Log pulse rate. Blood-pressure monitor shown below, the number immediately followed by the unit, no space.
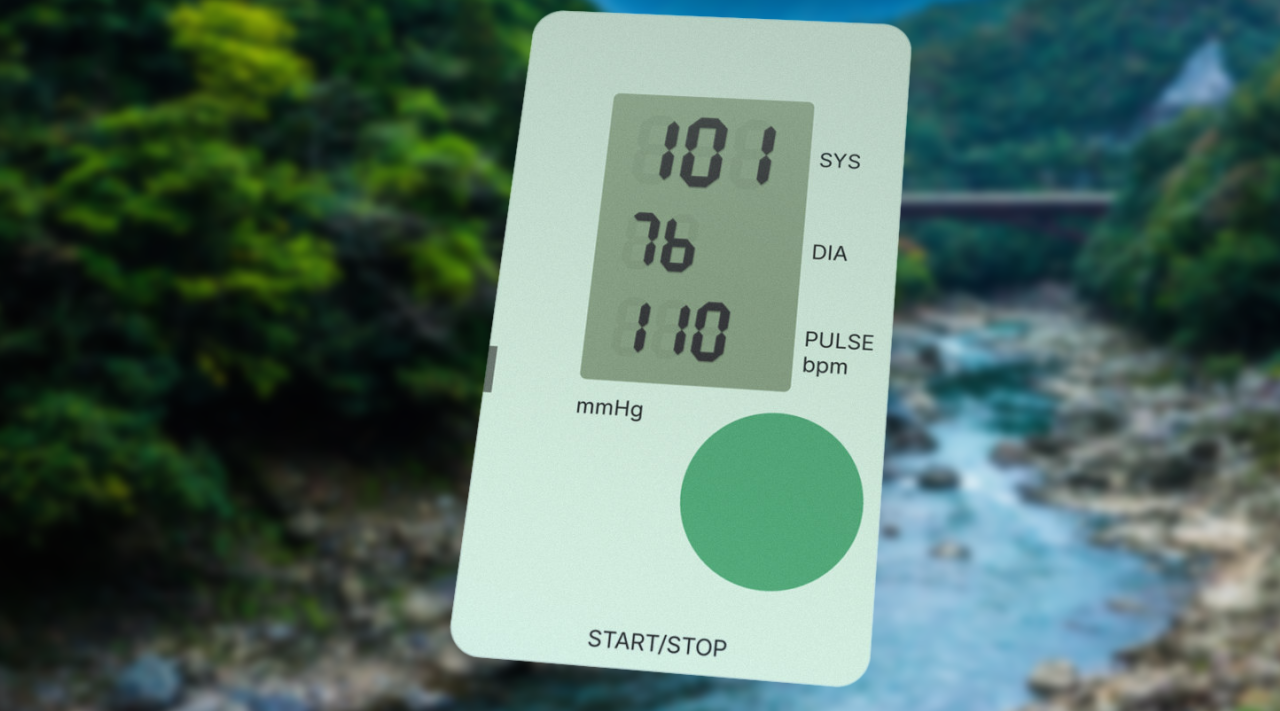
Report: 110bpm
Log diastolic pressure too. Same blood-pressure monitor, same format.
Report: 76mmHg
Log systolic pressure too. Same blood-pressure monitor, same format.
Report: 101mmHg
